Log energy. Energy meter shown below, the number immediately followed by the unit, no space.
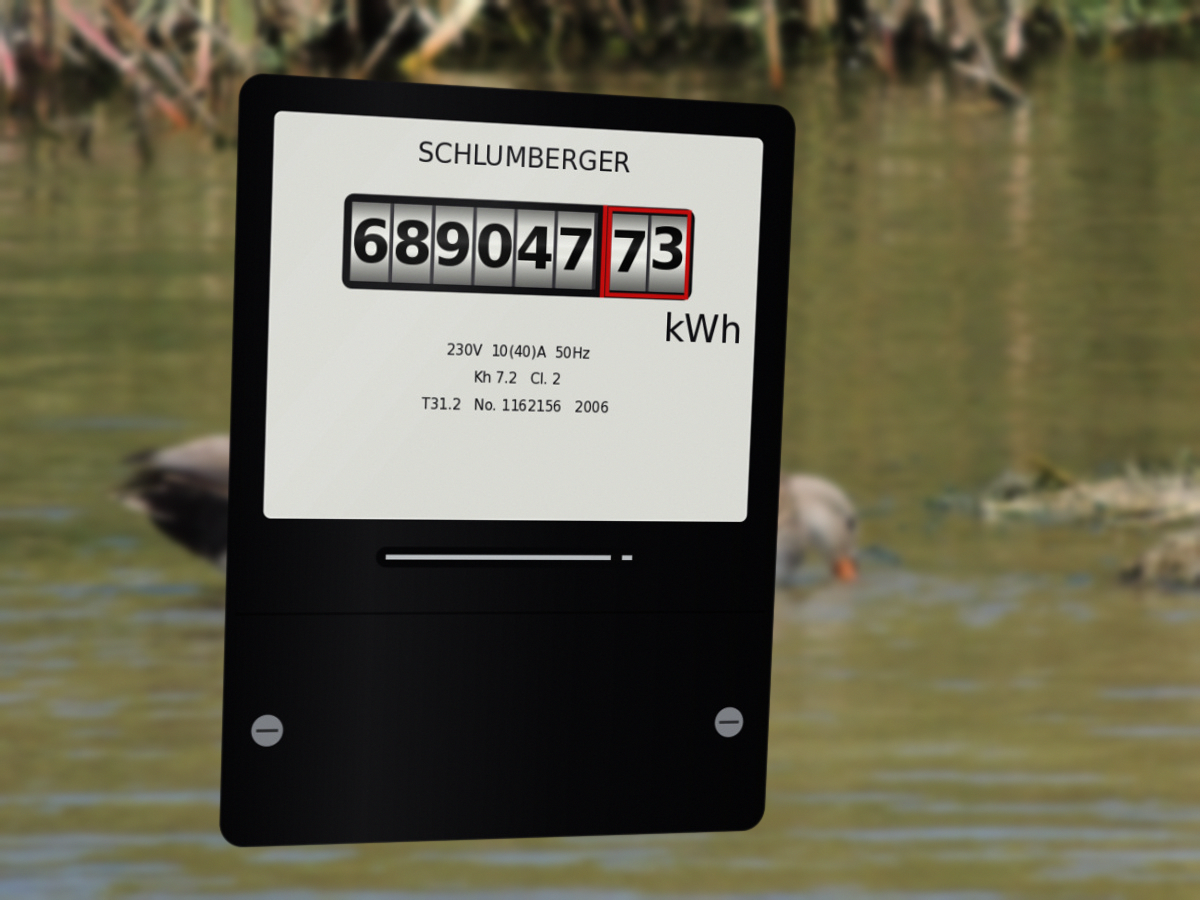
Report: 689047.73kWh
